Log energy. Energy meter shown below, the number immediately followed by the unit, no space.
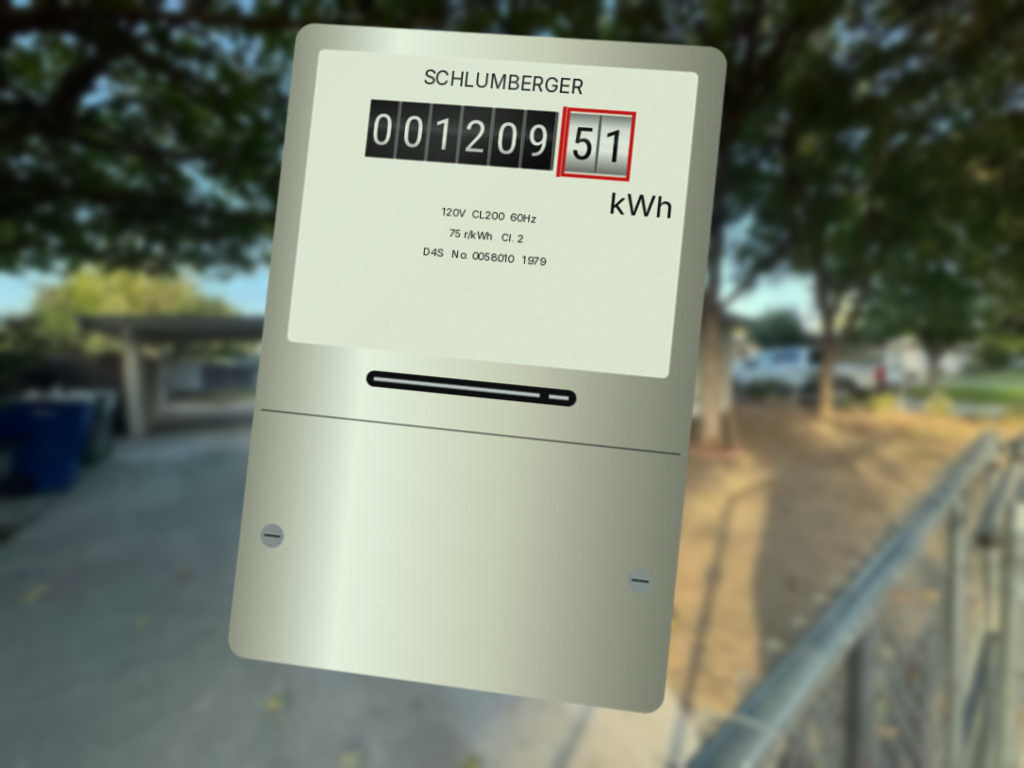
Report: 1209.51kWh
